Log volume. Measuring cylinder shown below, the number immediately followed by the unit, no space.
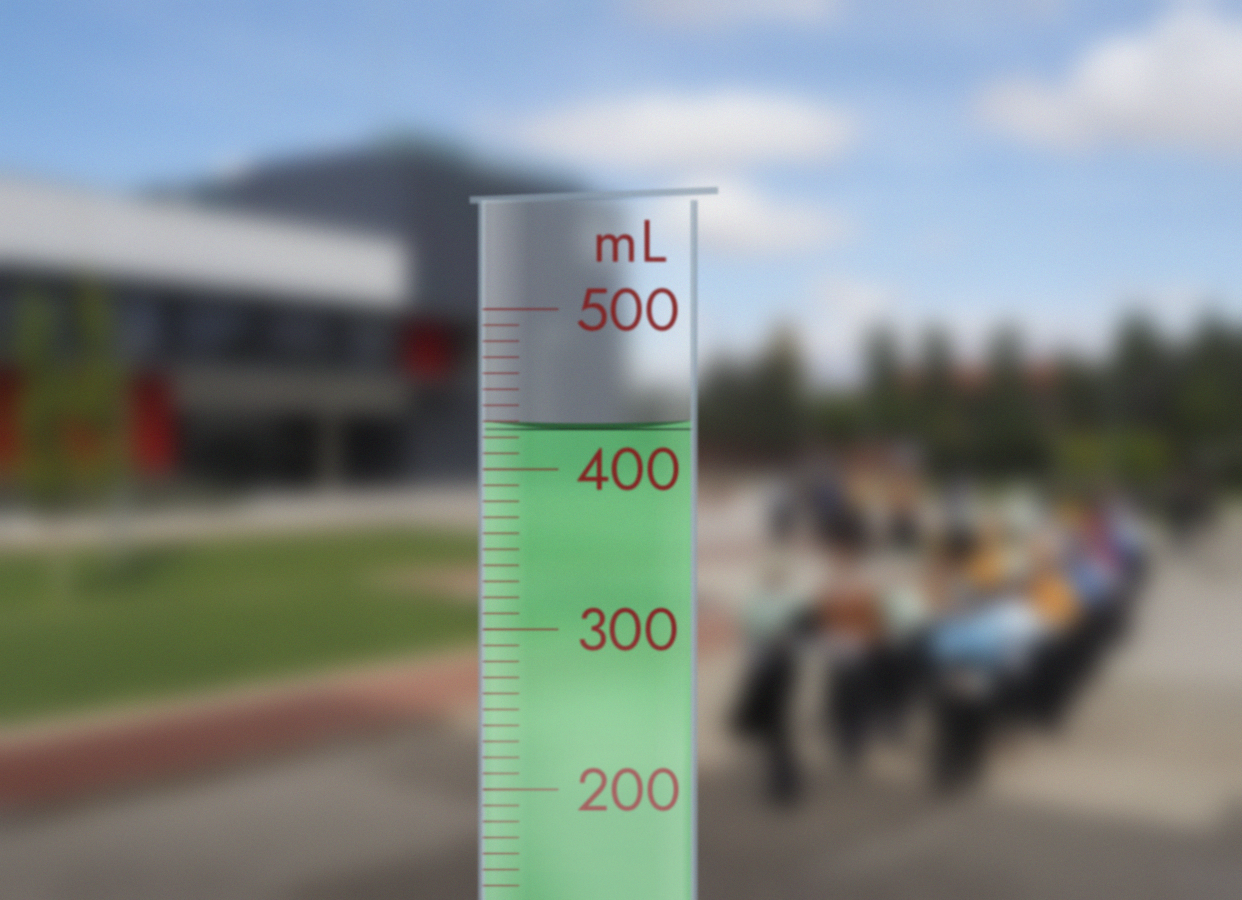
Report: 425mL
